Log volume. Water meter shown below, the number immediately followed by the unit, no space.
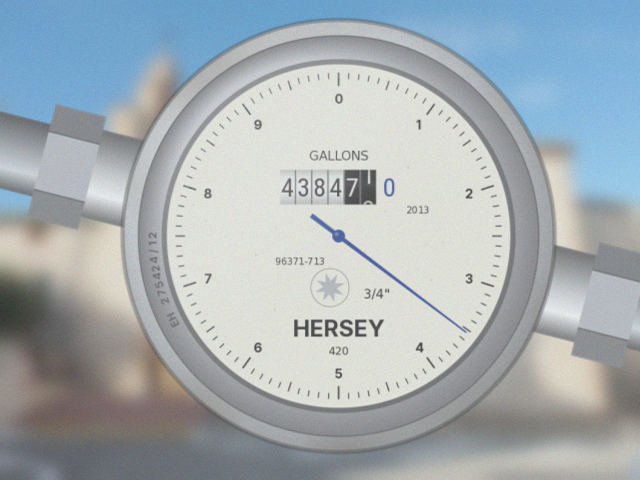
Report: 4384713.5gal
